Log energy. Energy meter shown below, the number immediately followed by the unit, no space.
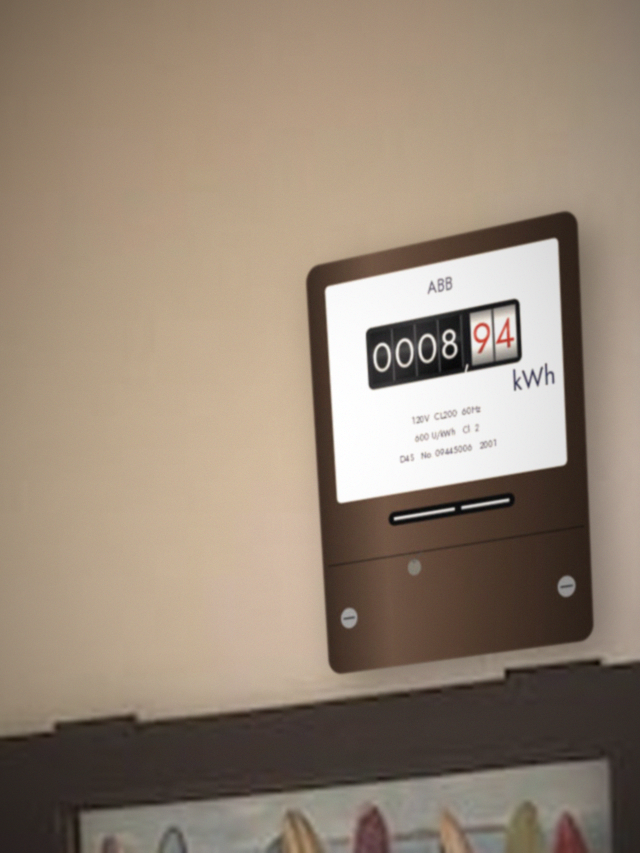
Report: 8.94kWh
